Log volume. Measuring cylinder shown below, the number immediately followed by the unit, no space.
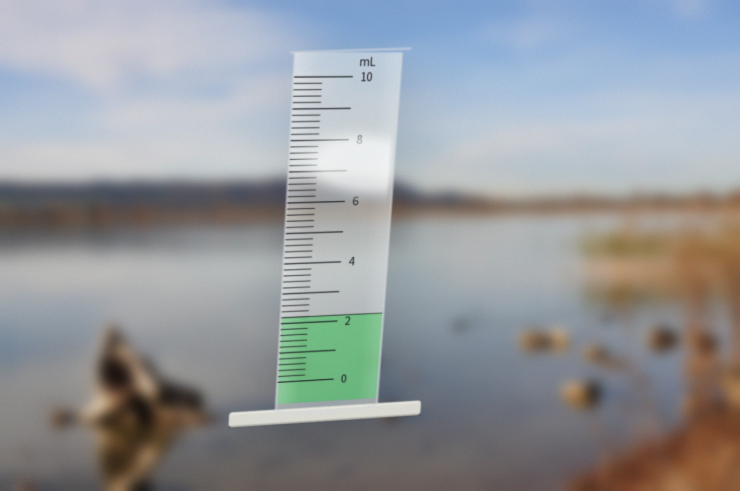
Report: 2.2mL
